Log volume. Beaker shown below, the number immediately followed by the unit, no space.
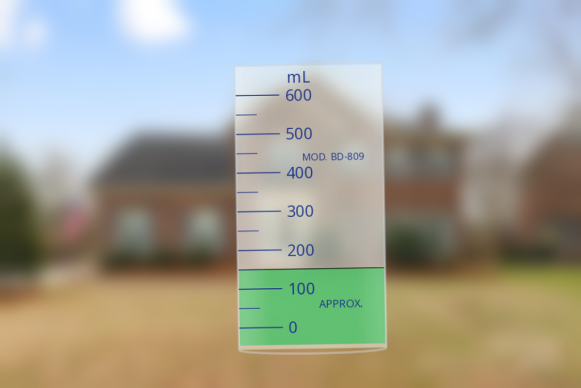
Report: 150mL
